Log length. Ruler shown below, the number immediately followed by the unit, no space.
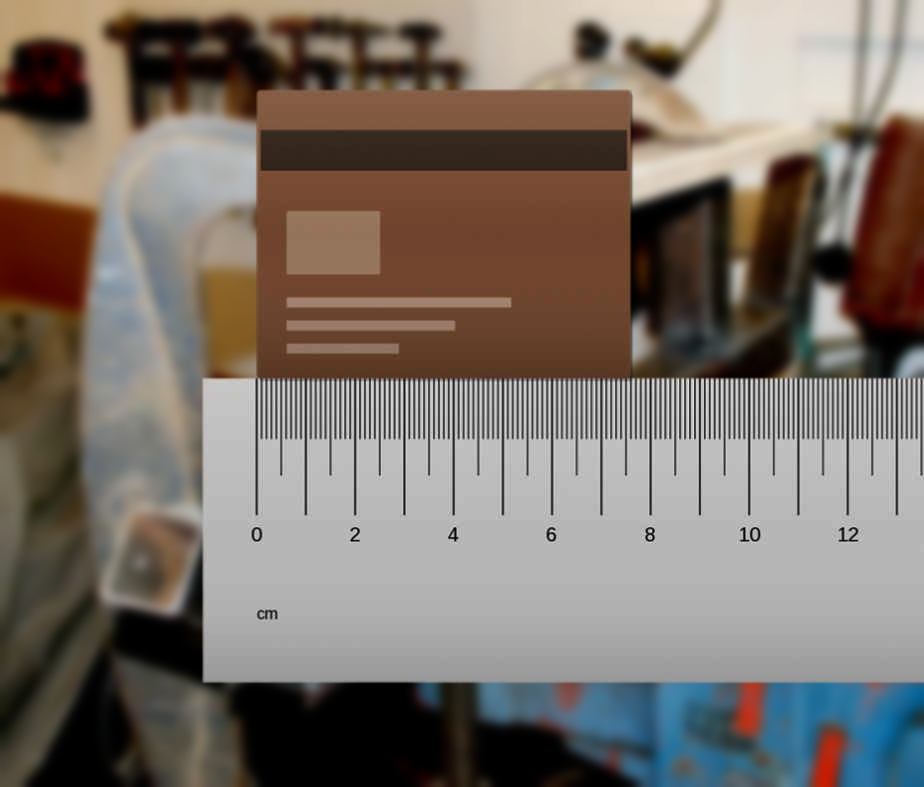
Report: 7.6cm
